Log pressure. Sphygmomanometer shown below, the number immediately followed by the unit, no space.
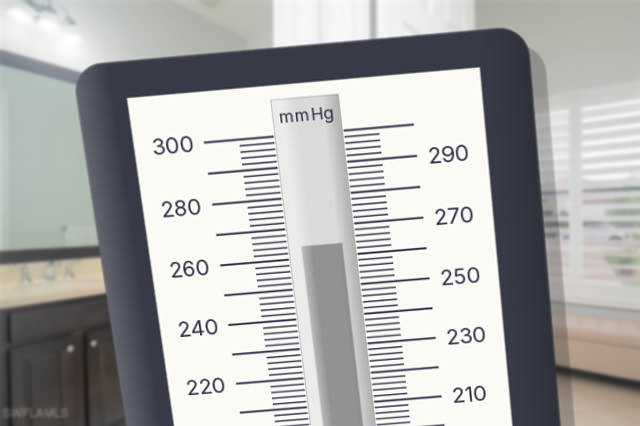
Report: 264mmHg
